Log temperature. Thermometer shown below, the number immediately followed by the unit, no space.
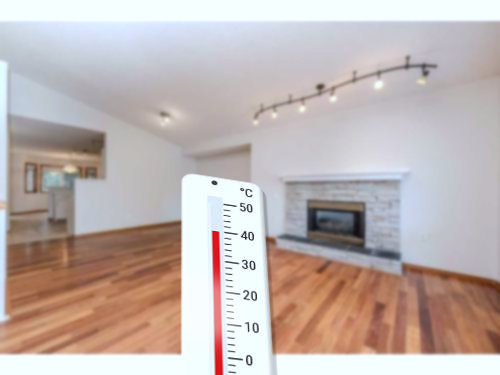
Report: 40°C
